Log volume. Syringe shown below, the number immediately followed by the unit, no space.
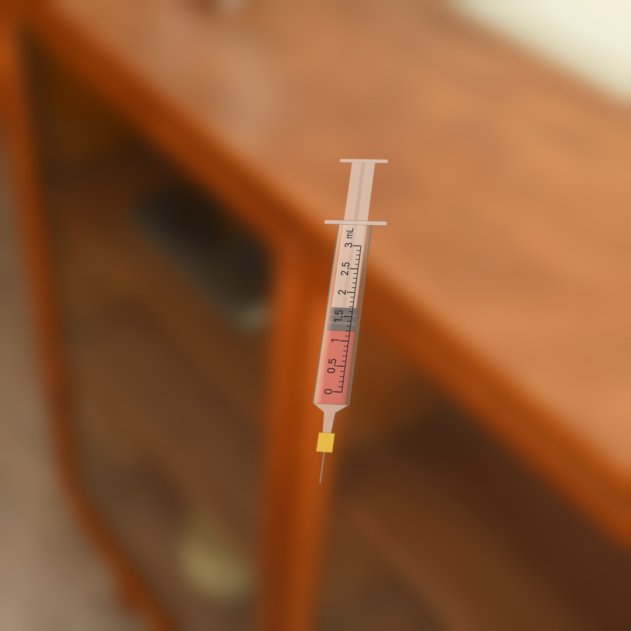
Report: 1.2mL
